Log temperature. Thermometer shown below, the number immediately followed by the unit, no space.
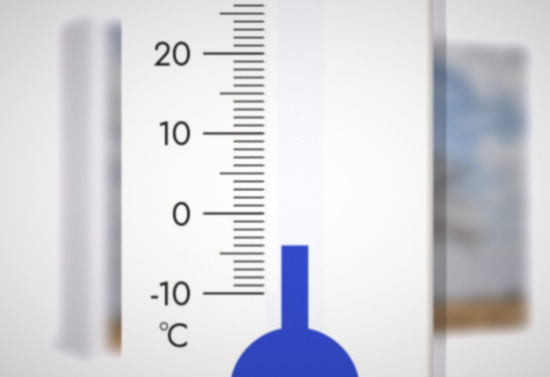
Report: -4°C
